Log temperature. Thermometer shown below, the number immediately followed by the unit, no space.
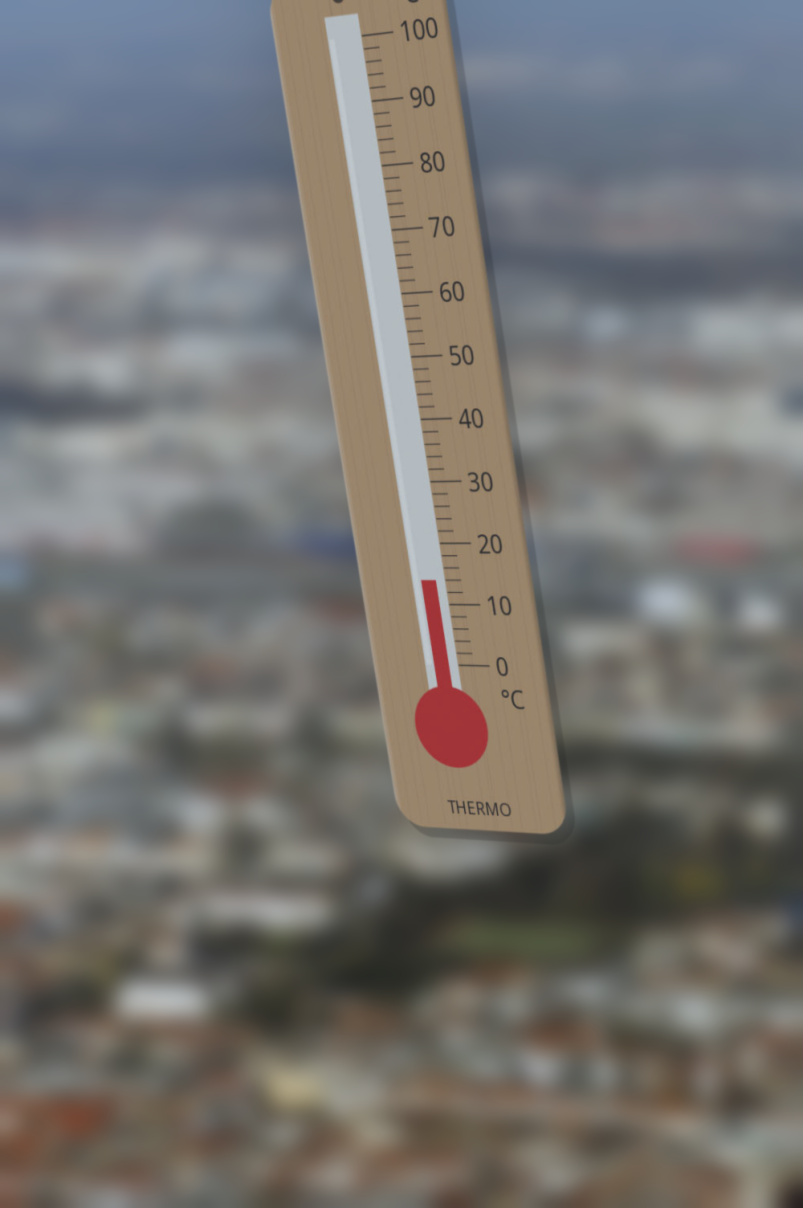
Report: 14°C
